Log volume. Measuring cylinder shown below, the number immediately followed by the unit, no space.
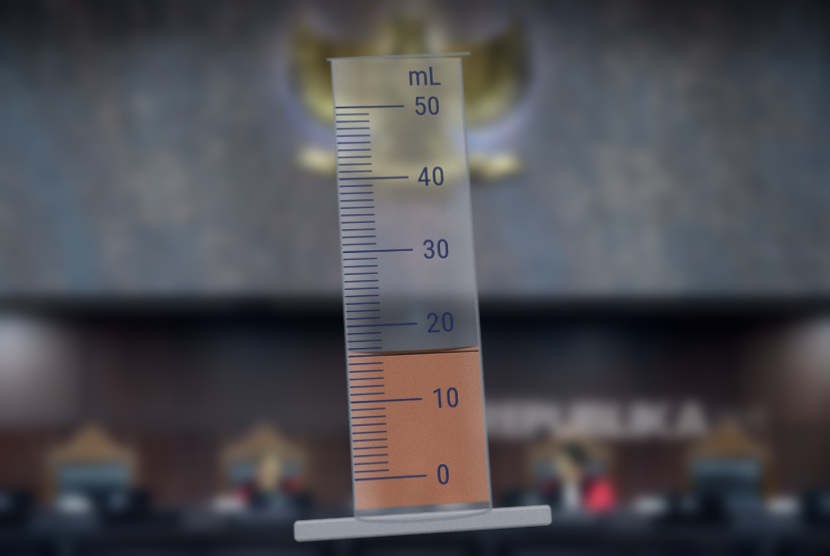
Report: 16mL
